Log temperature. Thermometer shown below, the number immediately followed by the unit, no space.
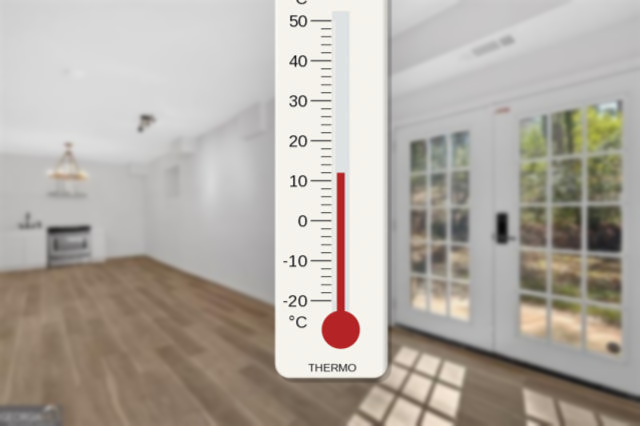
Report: 12°C
